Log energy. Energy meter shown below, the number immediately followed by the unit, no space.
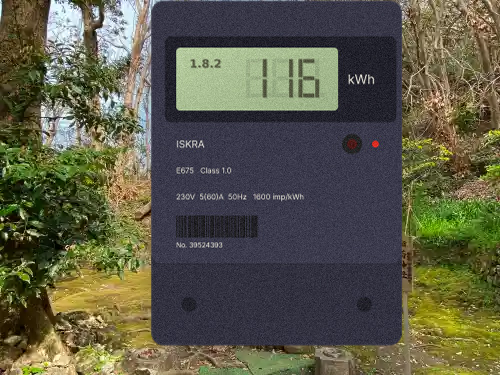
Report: 116kWh
